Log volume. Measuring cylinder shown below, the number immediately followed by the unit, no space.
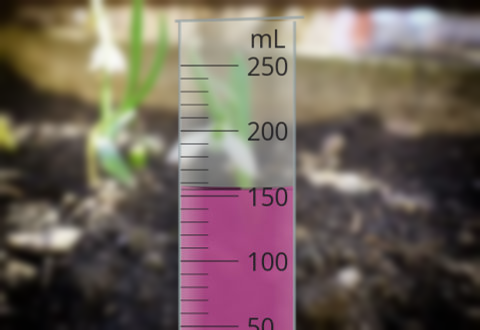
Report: 155mL
